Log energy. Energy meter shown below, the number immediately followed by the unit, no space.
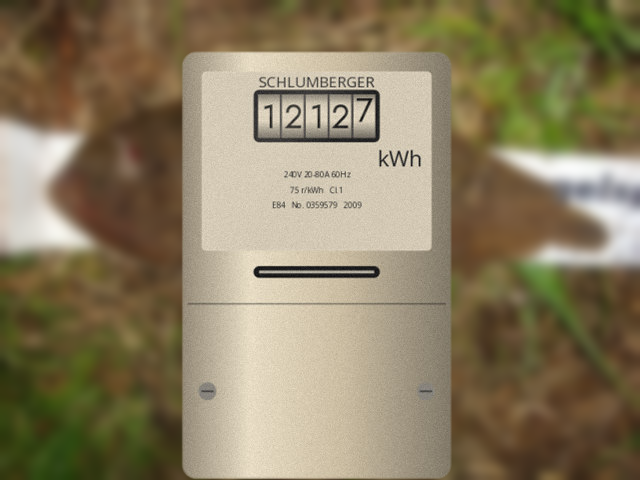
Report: 12127kWh
